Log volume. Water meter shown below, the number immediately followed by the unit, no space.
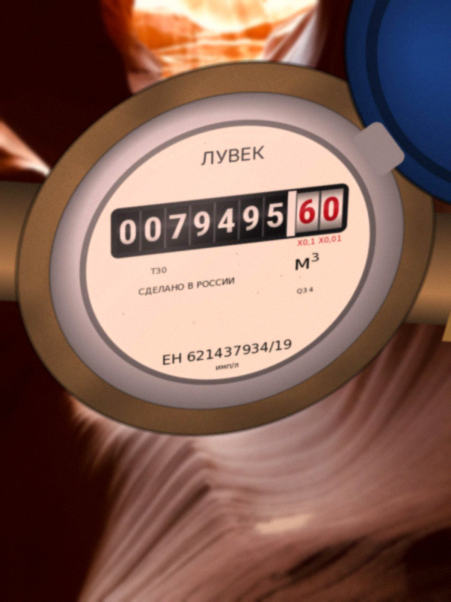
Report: 79495.60m³
